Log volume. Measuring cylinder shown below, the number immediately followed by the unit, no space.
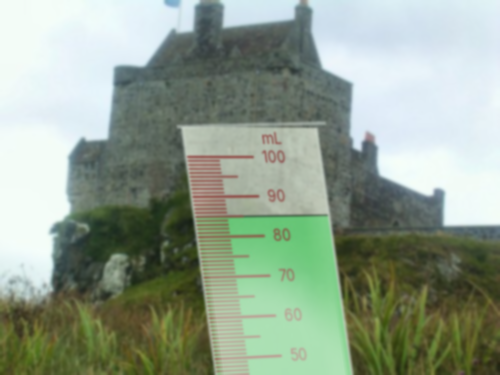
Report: 85mL
